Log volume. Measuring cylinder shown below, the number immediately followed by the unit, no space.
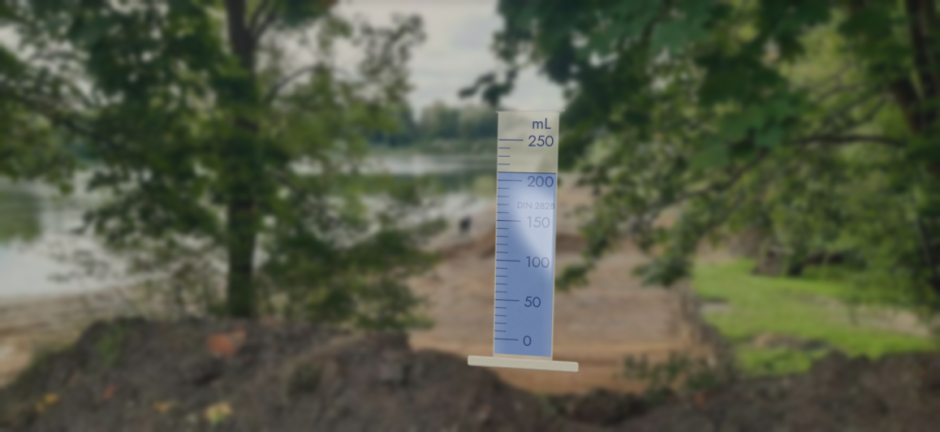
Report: 210mL
